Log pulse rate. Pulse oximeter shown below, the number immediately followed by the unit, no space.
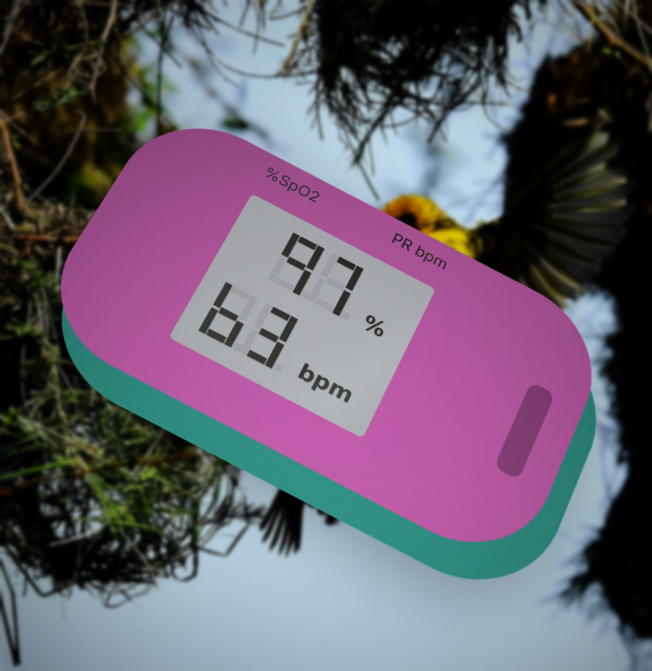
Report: 63bpm
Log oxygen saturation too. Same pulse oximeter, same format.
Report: 97%
